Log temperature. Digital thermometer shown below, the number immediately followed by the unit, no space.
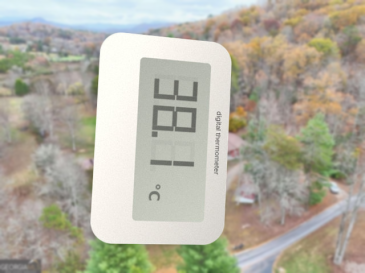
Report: 38.1°C
